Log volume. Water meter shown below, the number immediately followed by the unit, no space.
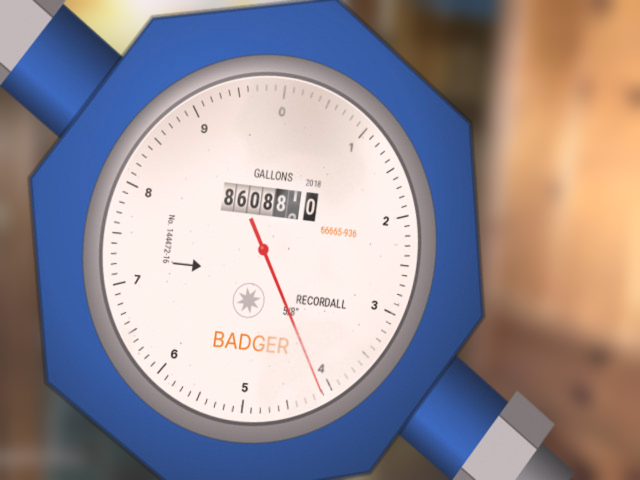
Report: 8608814.1gal
